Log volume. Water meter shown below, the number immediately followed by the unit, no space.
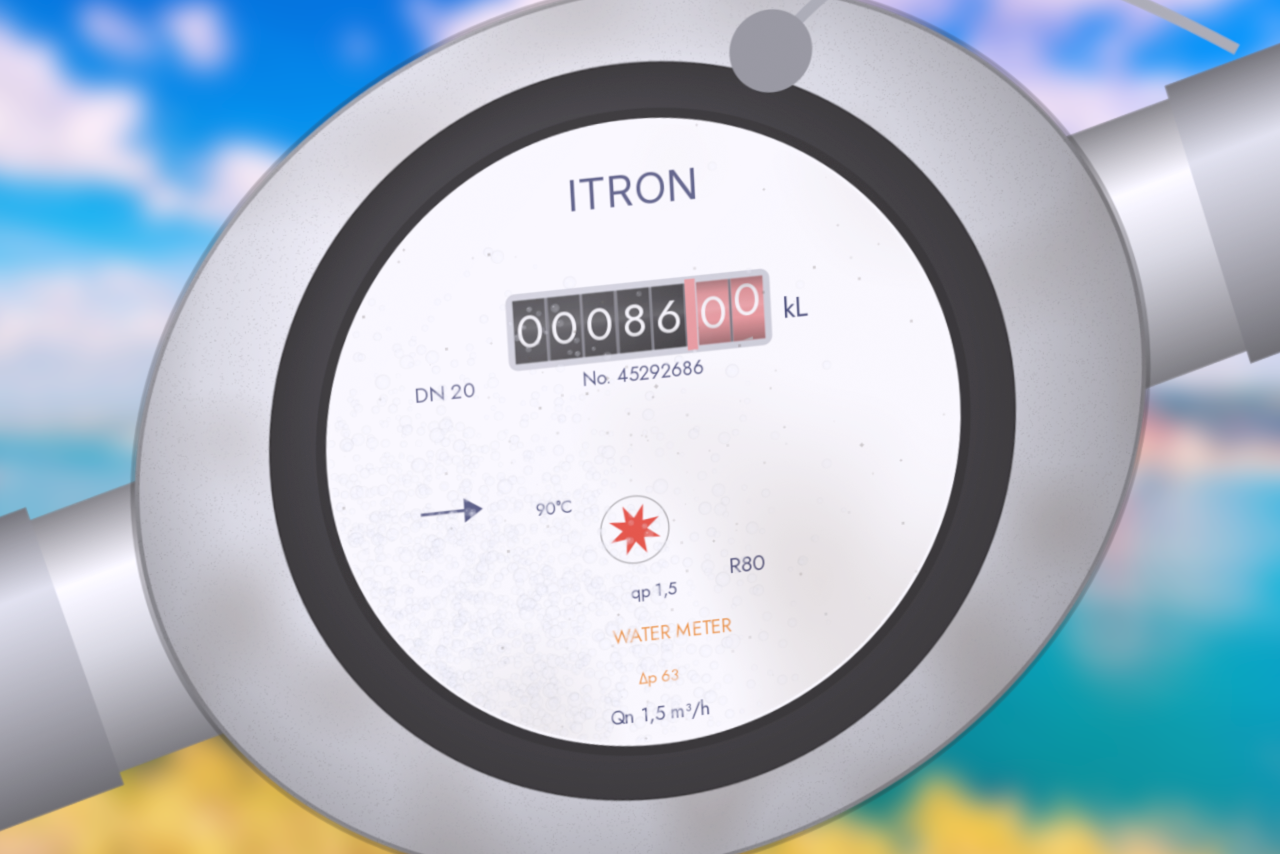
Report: 86.00kL
